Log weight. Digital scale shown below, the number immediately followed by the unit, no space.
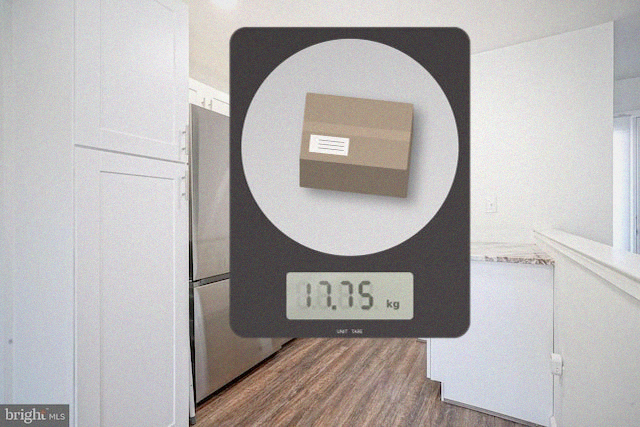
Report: 17.75kg
